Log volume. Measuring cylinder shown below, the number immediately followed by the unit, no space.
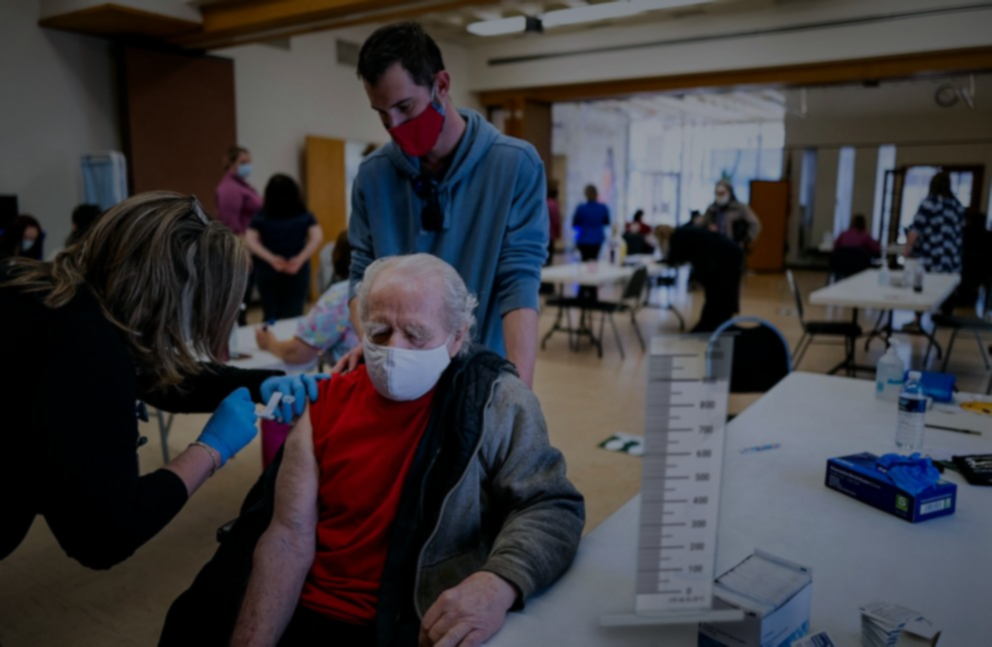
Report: 900mL
